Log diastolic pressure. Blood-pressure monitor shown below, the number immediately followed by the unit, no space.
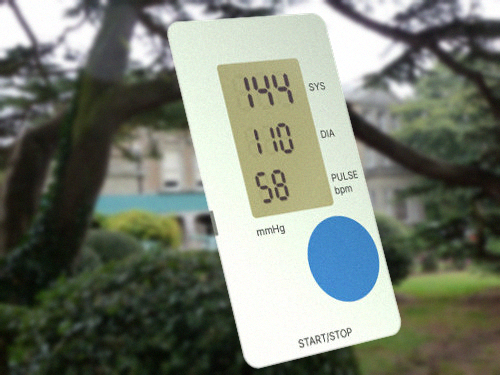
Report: 110mmHg
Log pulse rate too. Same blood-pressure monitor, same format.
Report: 58bpm
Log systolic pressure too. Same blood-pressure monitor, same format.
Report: 144mmHg
